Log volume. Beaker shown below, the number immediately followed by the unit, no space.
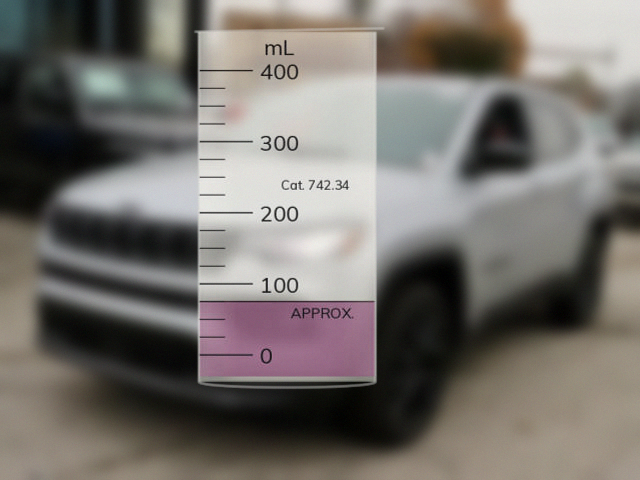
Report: 75mL
